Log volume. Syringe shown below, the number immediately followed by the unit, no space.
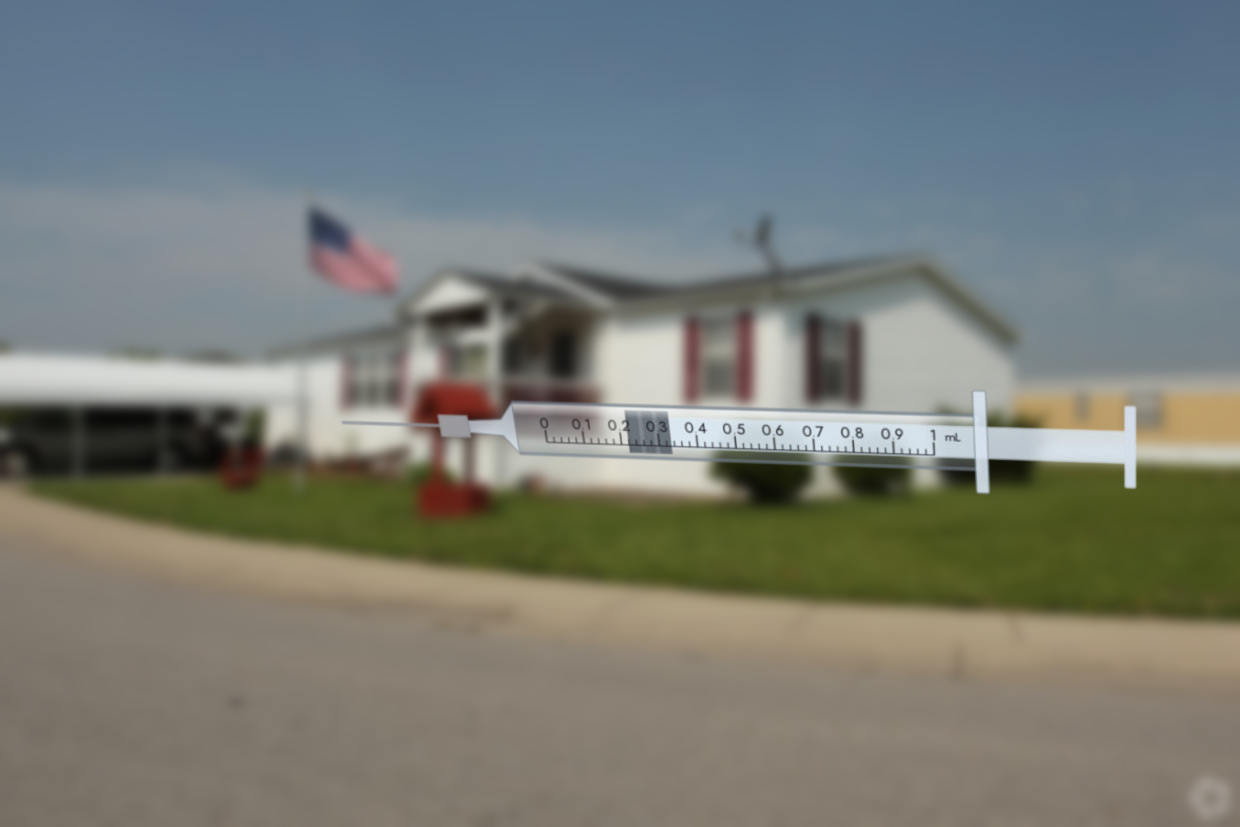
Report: 0.22mL
